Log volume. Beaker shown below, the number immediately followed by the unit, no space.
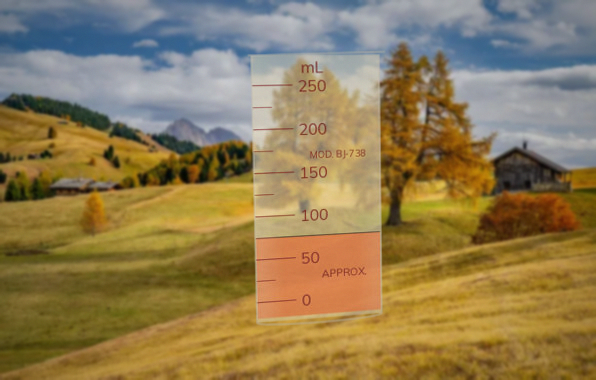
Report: 75mL
